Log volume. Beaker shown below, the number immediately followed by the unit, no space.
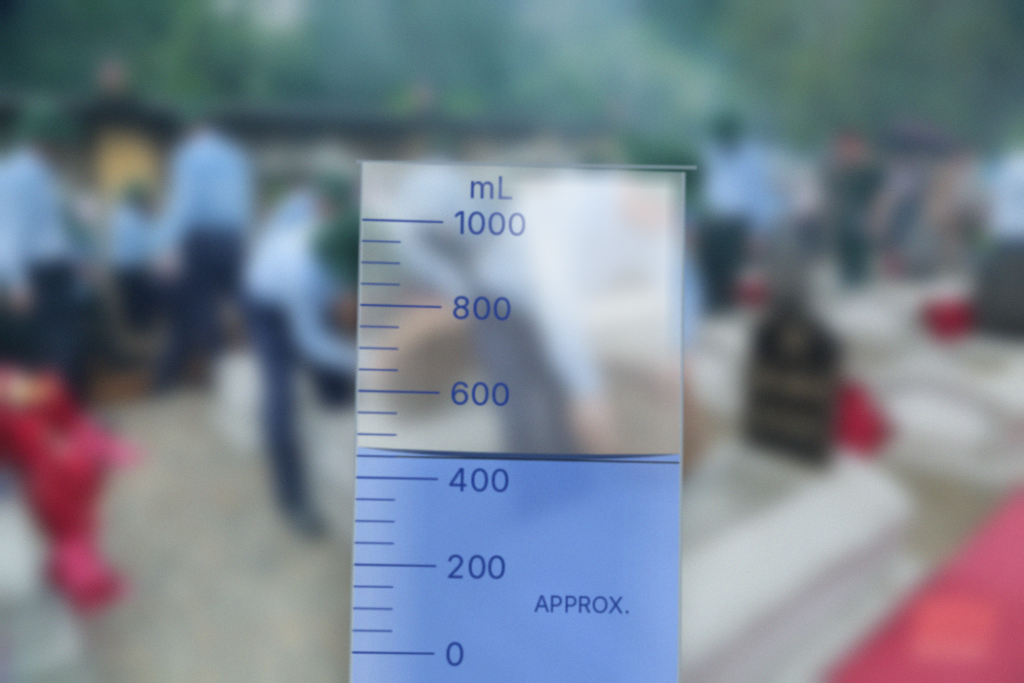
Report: 450mL
